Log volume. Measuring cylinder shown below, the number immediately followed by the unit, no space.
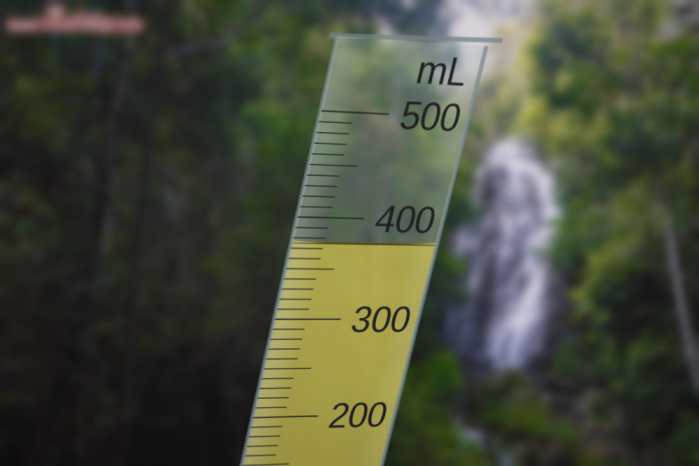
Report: 375mL
